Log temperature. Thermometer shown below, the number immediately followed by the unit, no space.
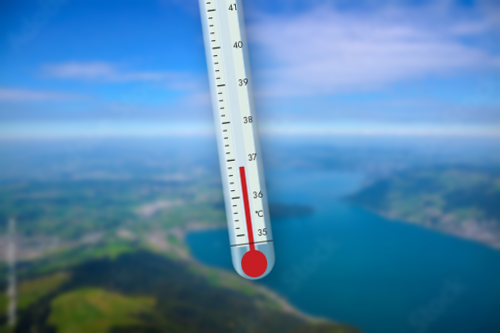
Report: 36.8°C
